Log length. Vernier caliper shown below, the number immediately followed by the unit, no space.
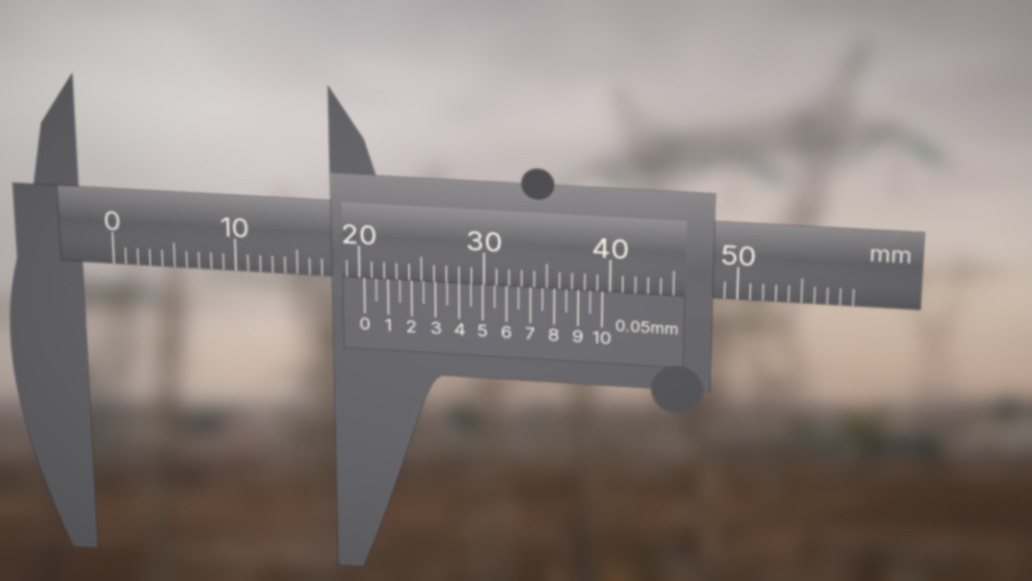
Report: 20.4mm
